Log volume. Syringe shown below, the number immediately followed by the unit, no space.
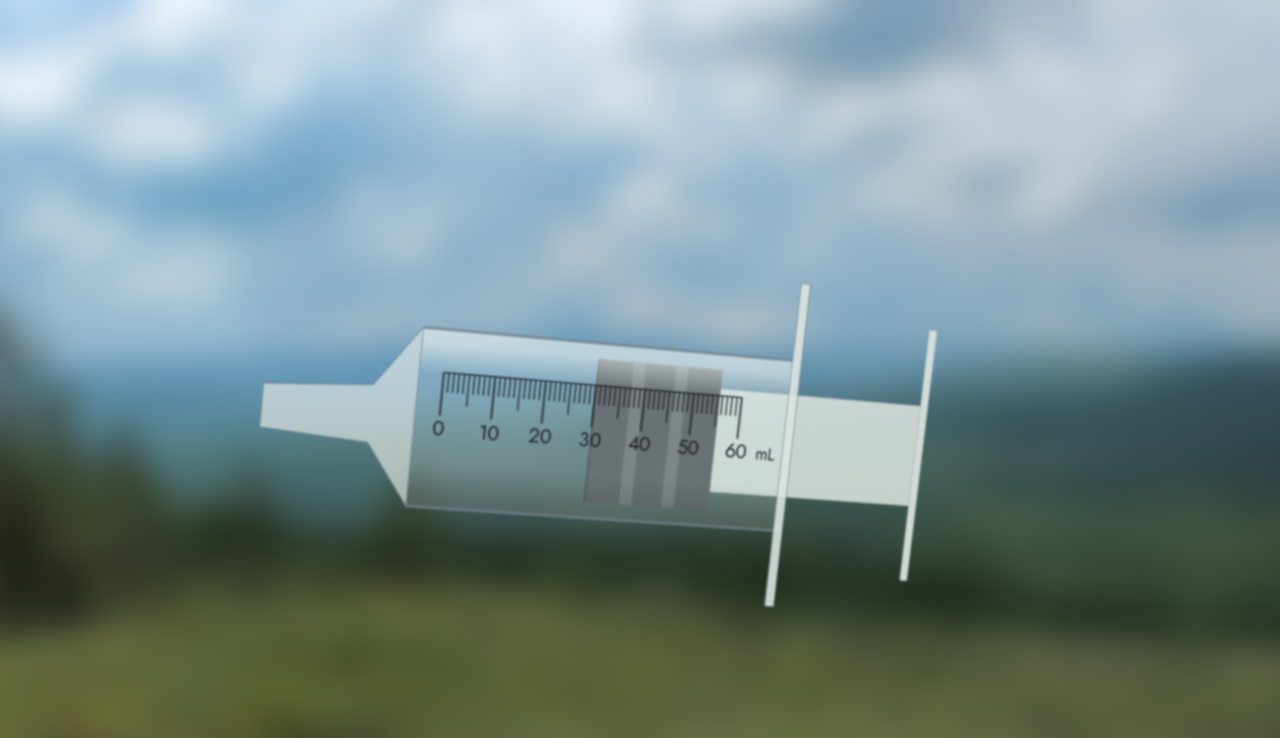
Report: 30mL
